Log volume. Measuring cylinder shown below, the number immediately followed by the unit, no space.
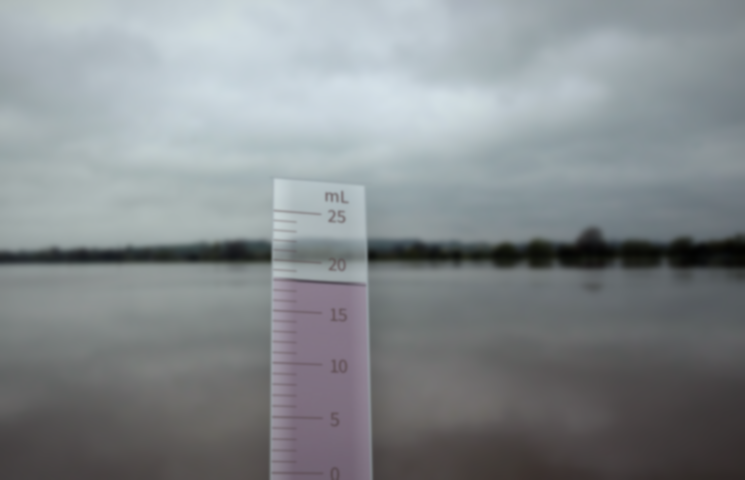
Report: 18mL
